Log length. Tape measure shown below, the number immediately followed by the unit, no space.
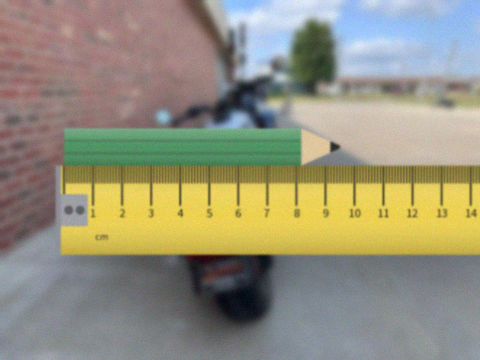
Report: 9.5cm
